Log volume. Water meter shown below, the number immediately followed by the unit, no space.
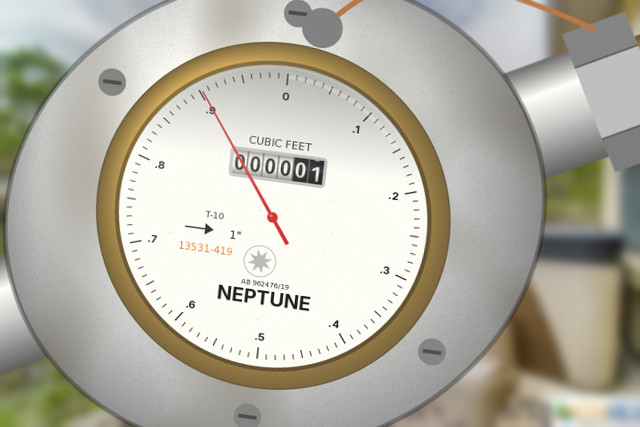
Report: 0.90ft³
